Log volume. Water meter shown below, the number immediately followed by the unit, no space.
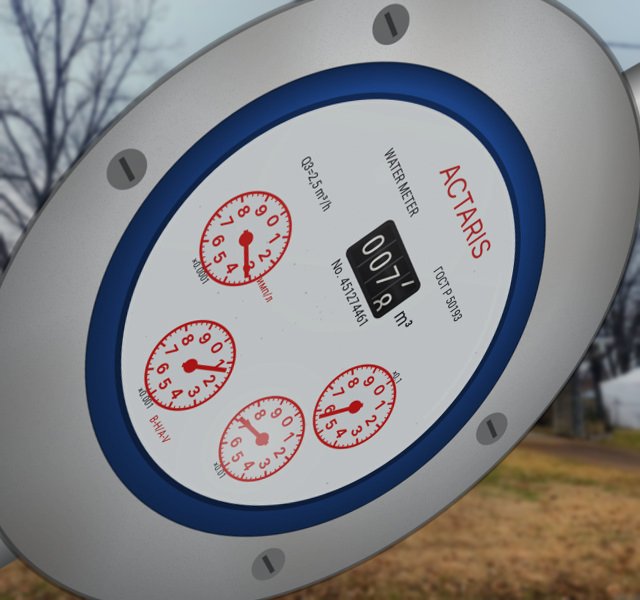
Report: 77.5713m³
